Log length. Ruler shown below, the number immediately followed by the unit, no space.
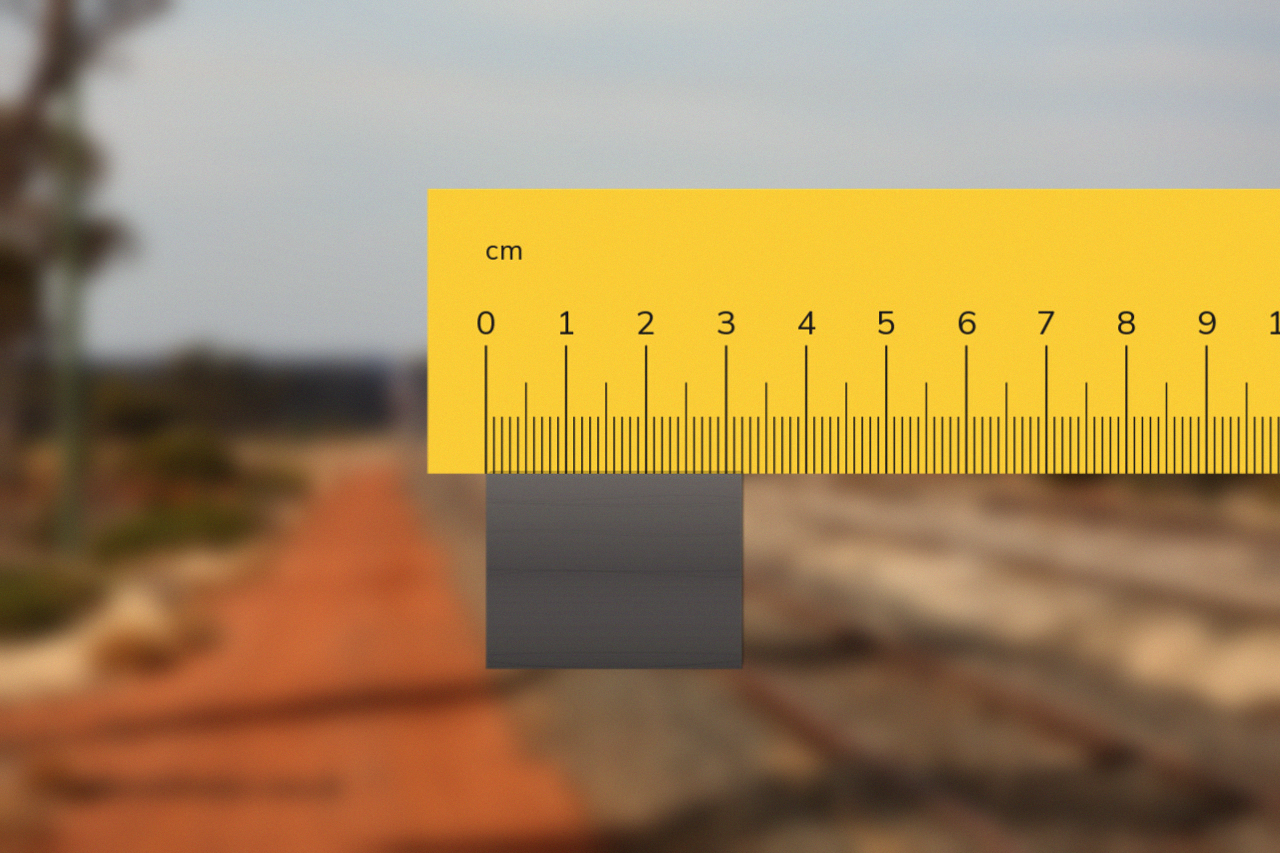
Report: 3.2cm
